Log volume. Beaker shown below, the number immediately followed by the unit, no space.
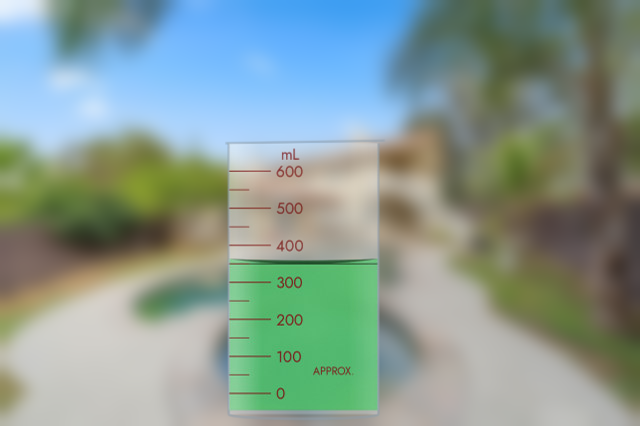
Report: 350mL
